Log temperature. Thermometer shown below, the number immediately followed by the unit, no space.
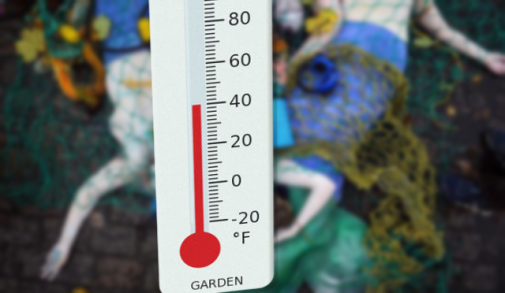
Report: 40°F
